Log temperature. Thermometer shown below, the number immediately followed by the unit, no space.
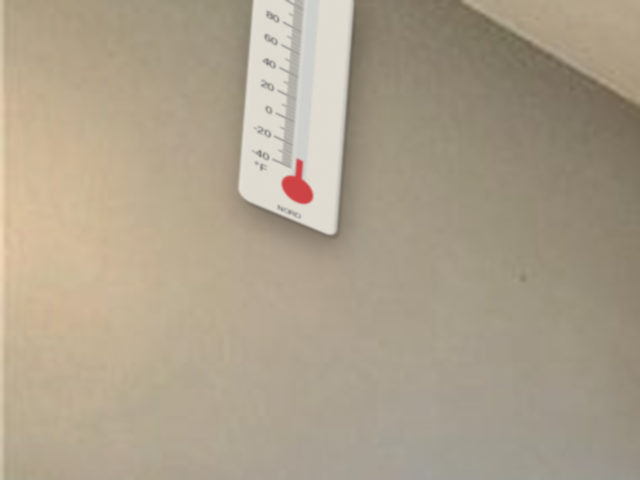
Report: -30°F
